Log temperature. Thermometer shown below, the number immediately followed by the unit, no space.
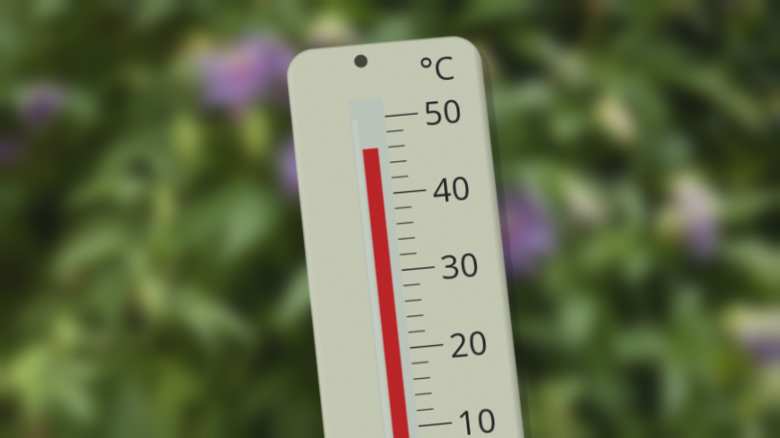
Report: 46°C
